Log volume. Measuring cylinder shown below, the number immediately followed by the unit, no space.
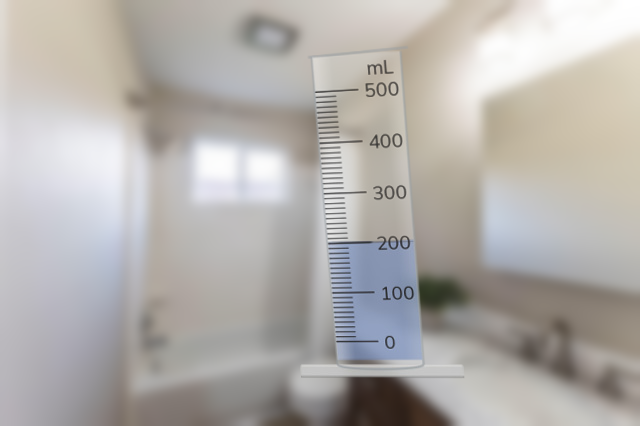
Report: 200mL
